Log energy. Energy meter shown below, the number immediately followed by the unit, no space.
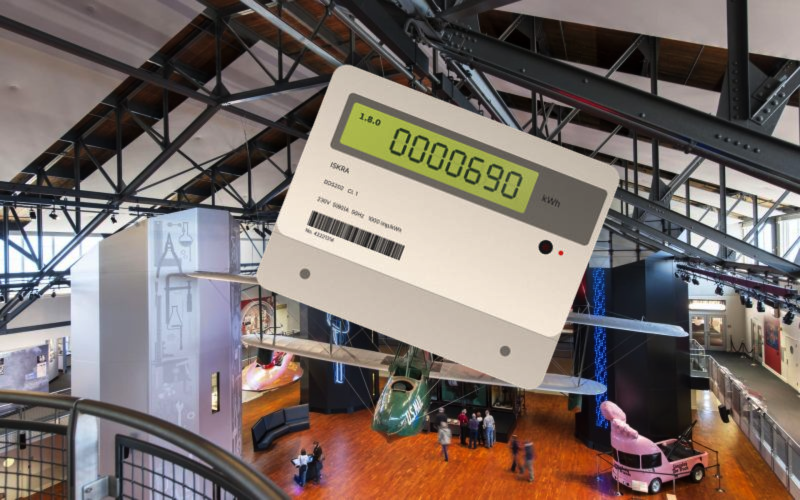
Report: 690kWh
